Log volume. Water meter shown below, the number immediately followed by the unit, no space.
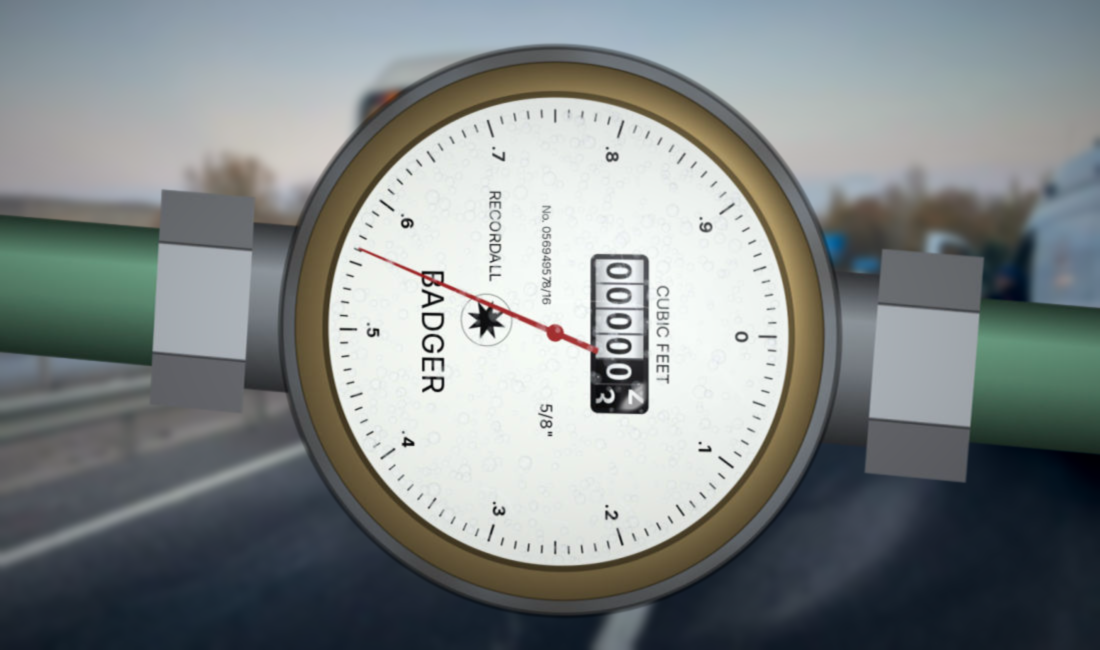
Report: 2.56ft³
